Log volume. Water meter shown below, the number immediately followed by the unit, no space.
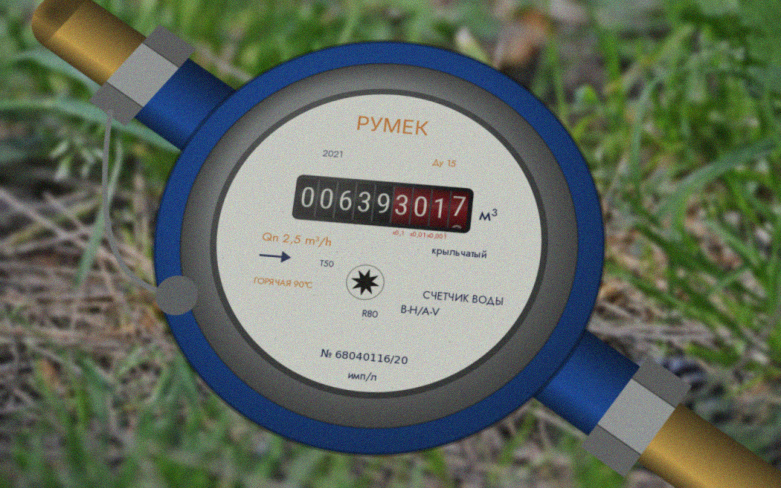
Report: 639.3017m³
